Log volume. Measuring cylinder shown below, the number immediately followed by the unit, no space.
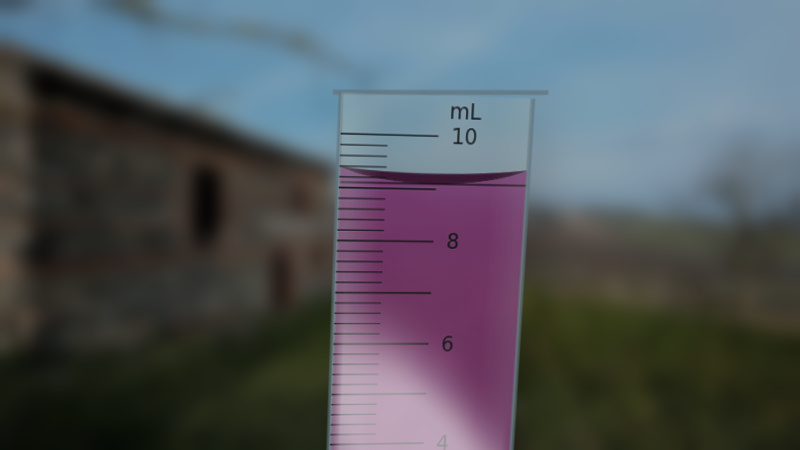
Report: 9.1mL
